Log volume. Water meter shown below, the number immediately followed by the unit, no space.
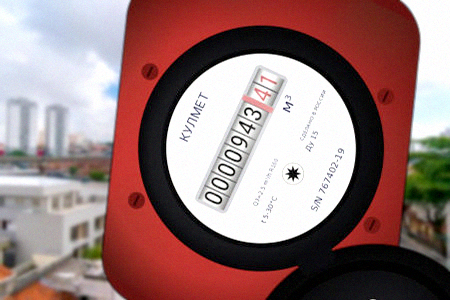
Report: 943.41m³
